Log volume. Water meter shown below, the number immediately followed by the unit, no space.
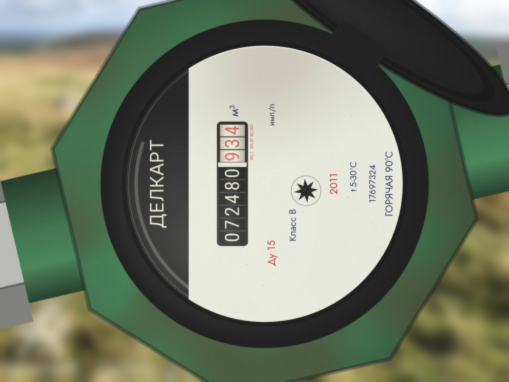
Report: 72480.934m³
